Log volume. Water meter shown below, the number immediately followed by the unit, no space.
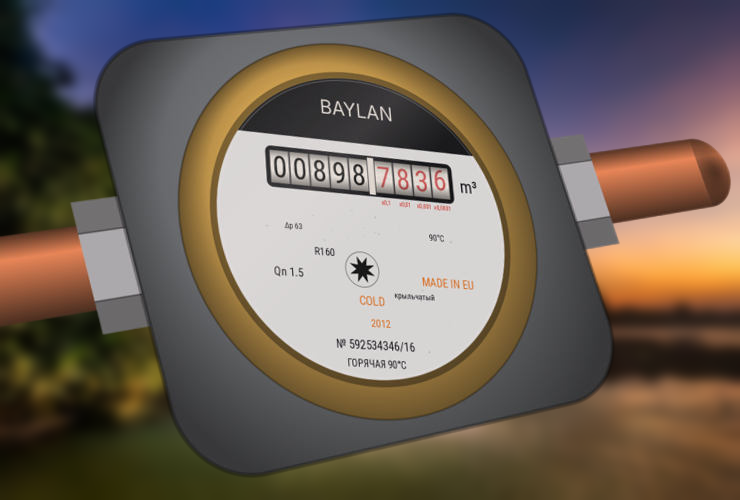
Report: 898.7836m³
